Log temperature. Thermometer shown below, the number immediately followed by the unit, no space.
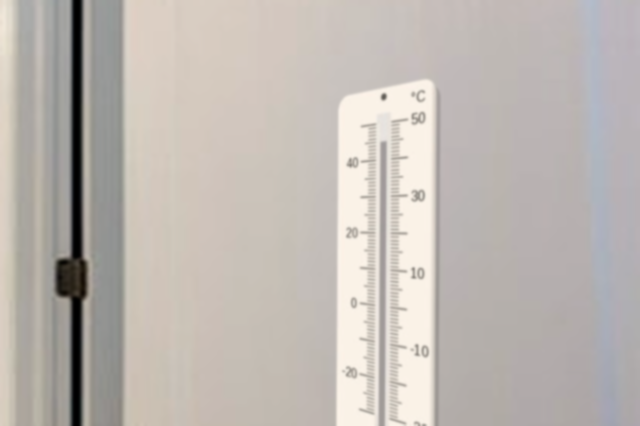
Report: 45°C
